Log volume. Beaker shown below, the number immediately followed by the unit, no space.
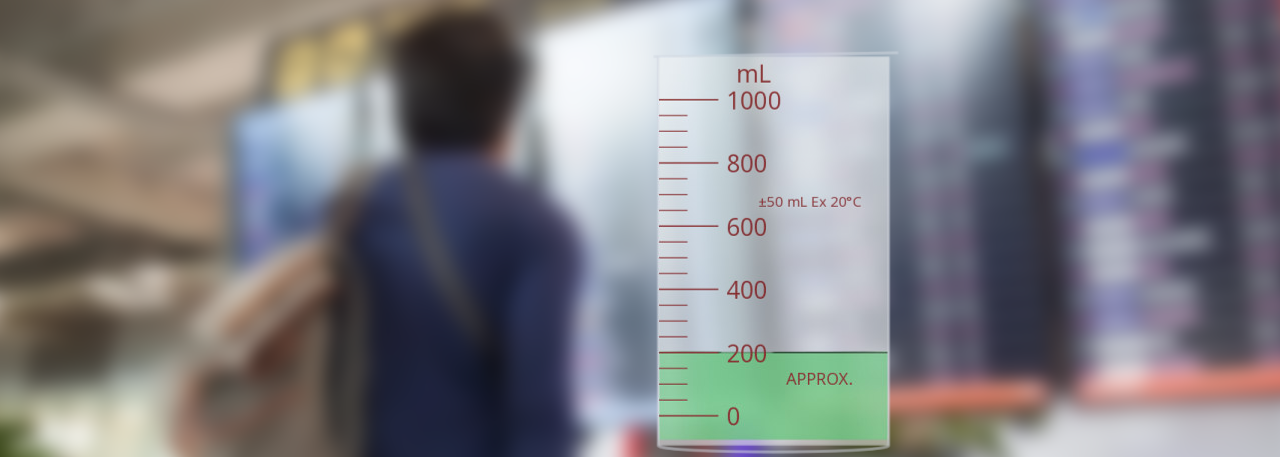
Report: 200mL
